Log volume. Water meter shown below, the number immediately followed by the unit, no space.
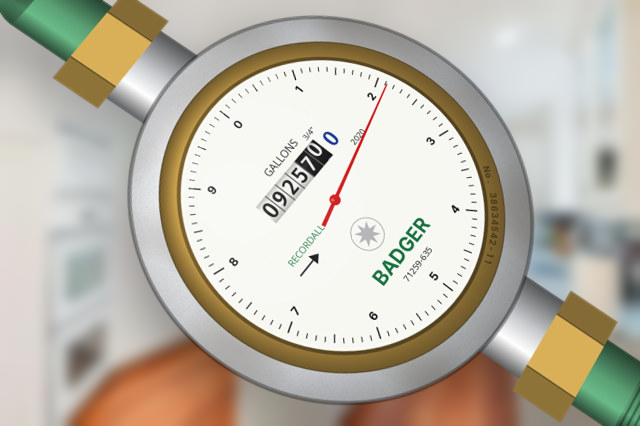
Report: 925702.1gal
